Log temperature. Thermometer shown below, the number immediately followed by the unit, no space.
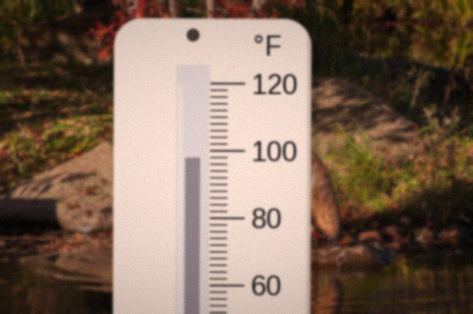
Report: 98°F
